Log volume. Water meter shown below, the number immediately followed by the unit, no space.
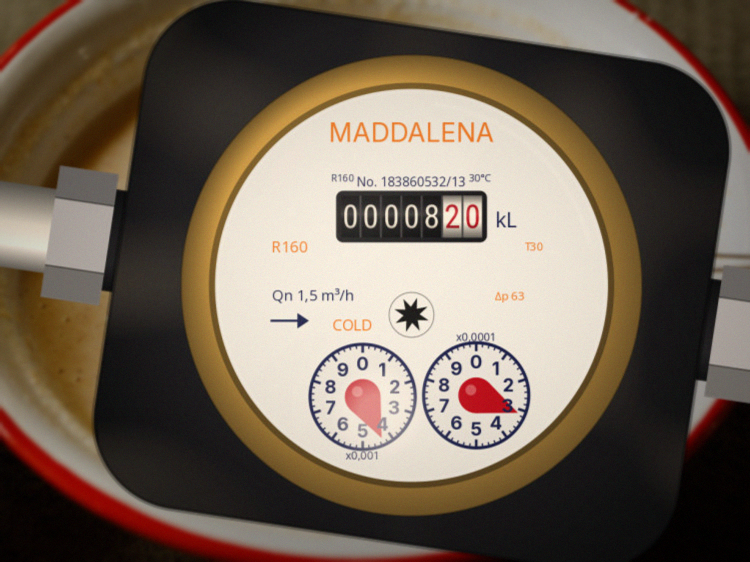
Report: 8.2043kL
